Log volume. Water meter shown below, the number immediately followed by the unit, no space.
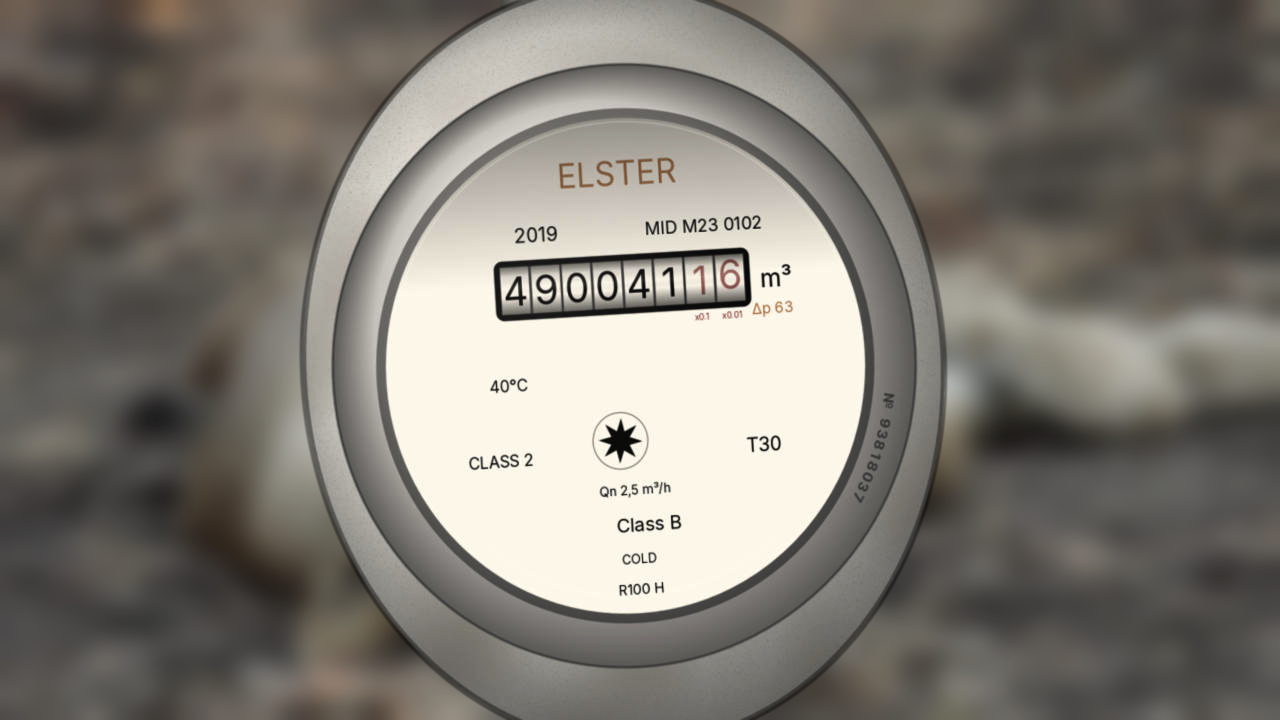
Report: 490041.16m³
